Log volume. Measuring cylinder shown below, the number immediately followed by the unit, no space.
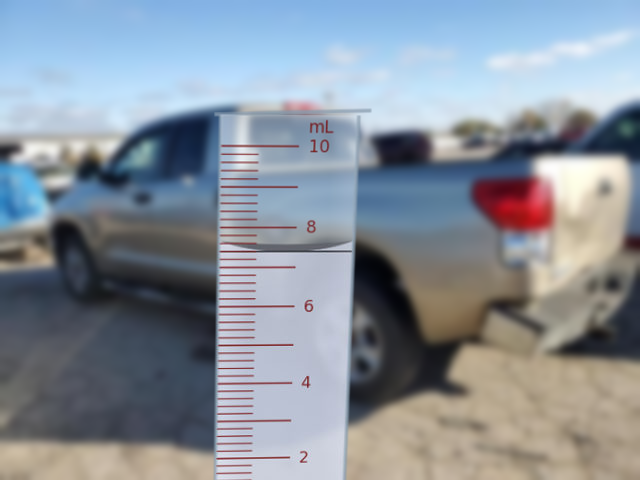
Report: 7.4mL
